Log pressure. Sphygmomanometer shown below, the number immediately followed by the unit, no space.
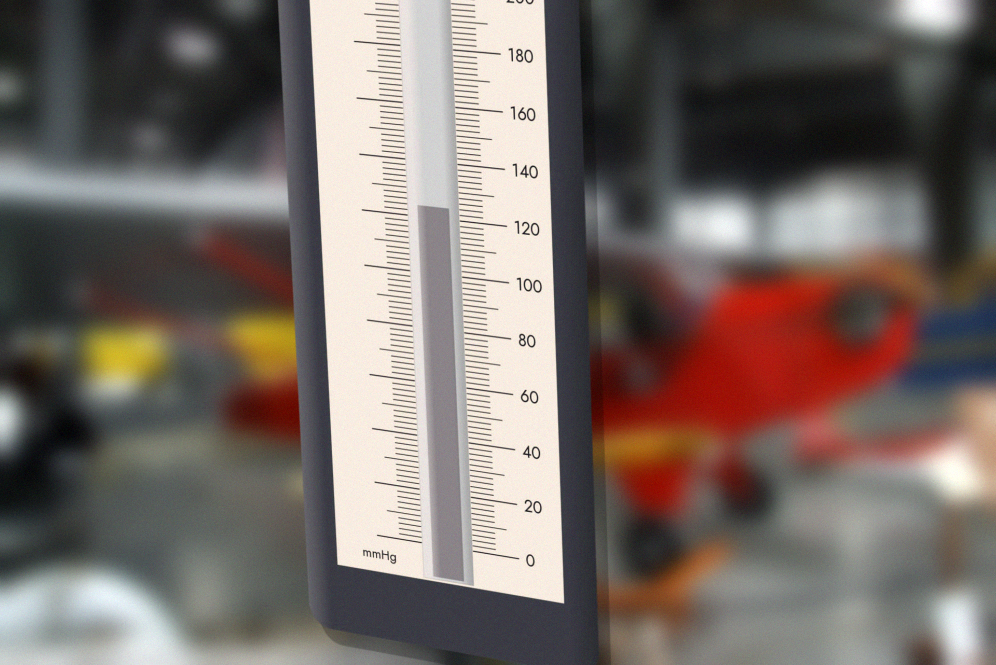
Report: 124mmHg
